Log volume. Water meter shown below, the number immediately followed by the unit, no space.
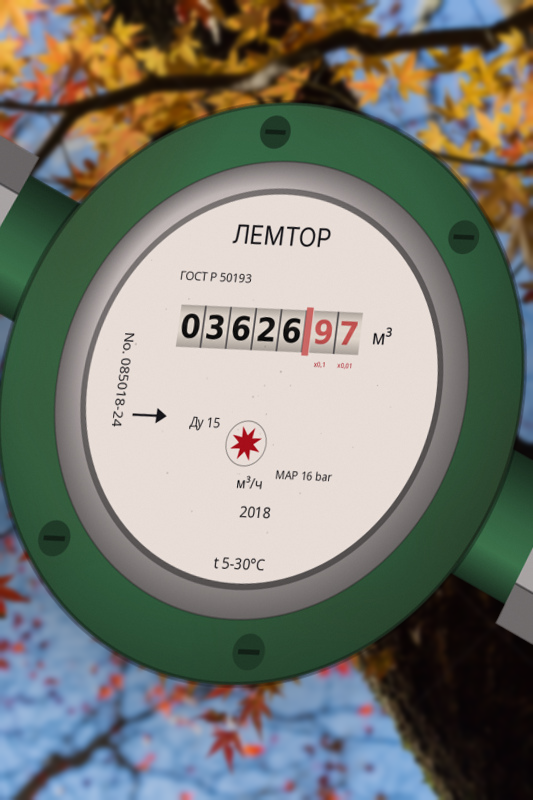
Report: 3626.97m³
